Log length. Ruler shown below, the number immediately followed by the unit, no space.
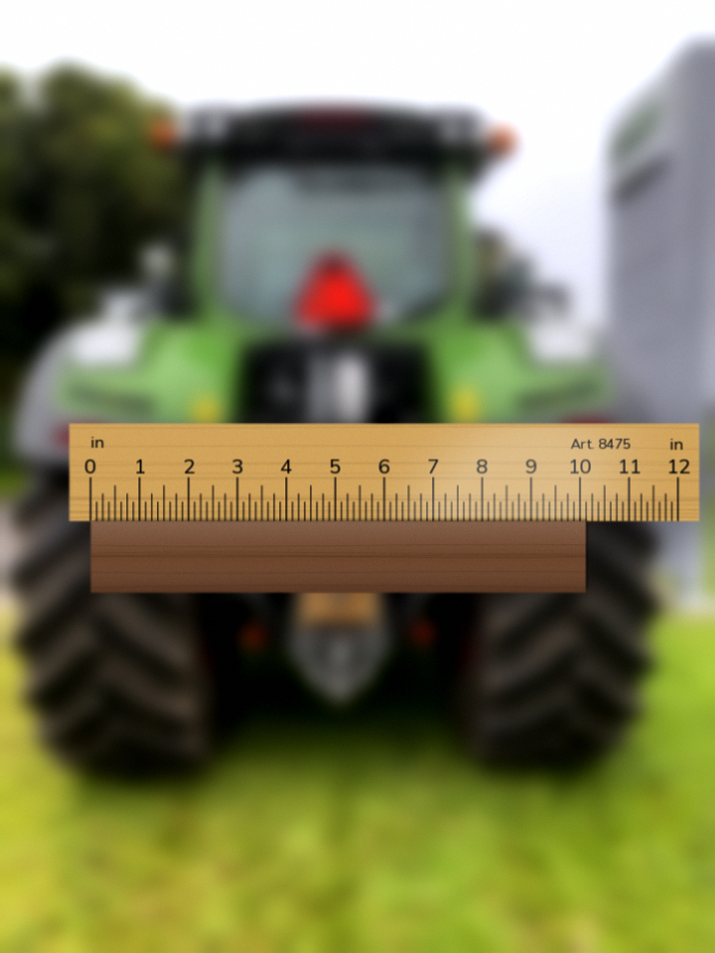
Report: 10.125in
